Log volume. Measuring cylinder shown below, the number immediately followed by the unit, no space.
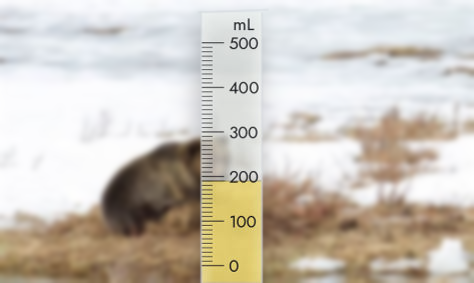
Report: 190mL
